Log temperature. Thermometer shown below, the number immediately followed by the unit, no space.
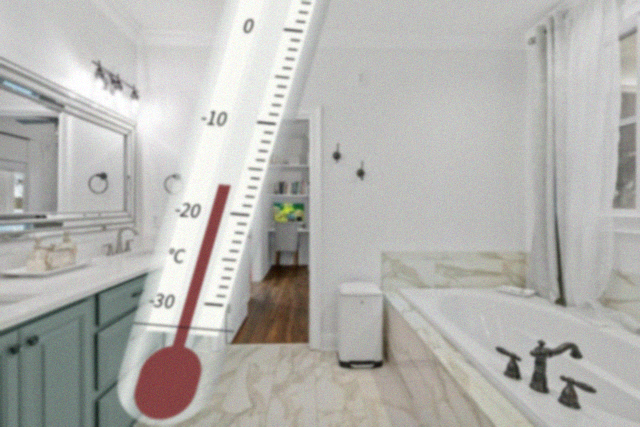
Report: -17°C
